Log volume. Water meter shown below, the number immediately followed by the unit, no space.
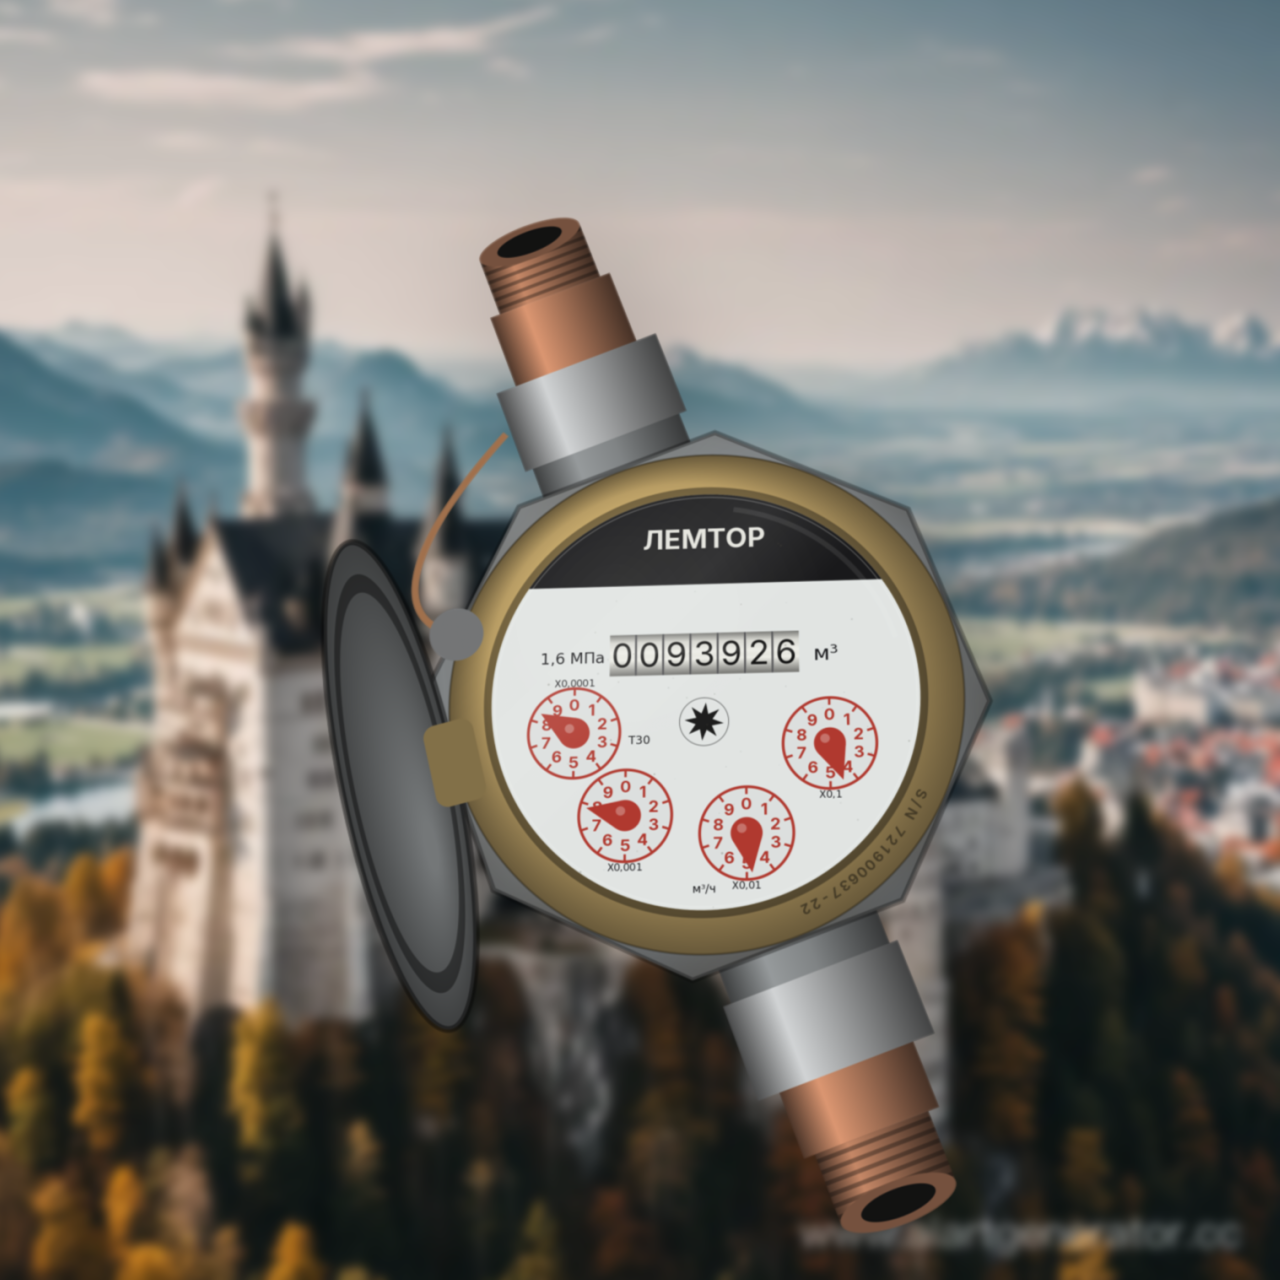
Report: 93926.4478m³
